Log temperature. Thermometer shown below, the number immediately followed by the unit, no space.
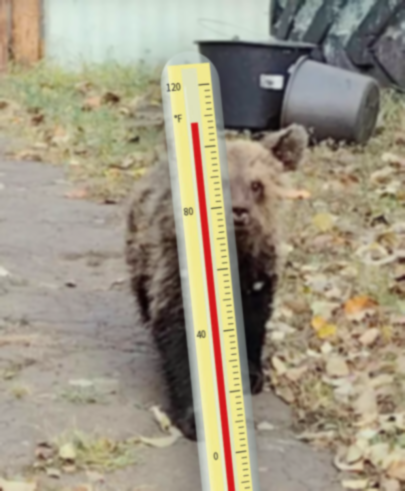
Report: 108°F
